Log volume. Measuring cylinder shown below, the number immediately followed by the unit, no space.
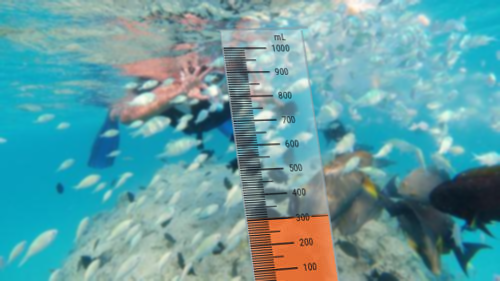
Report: 300mL
